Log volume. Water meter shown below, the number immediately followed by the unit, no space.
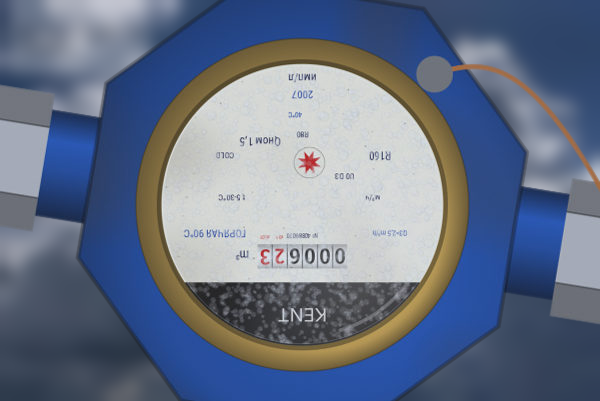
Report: 6.23m³
